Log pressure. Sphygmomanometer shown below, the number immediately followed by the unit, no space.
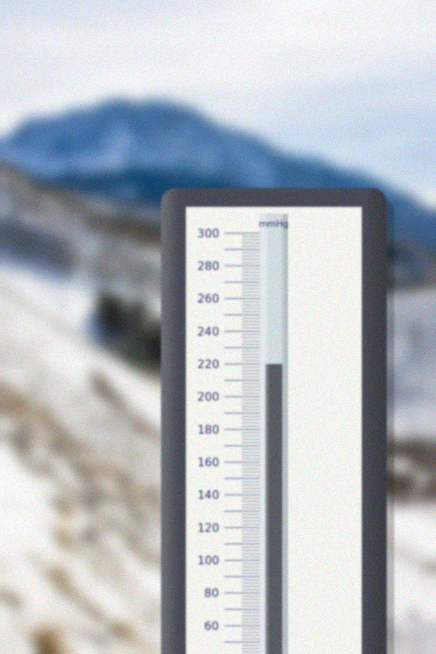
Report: 220mmHg
